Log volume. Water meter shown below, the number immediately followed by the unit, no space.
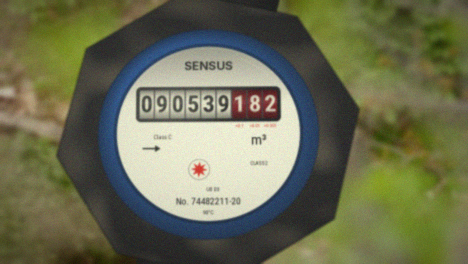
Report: 90539.182m³
